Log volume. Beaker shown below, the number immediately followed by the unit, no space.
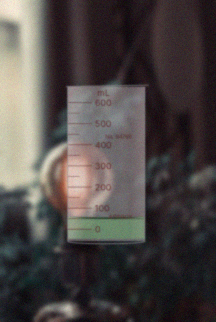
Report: 50mL
